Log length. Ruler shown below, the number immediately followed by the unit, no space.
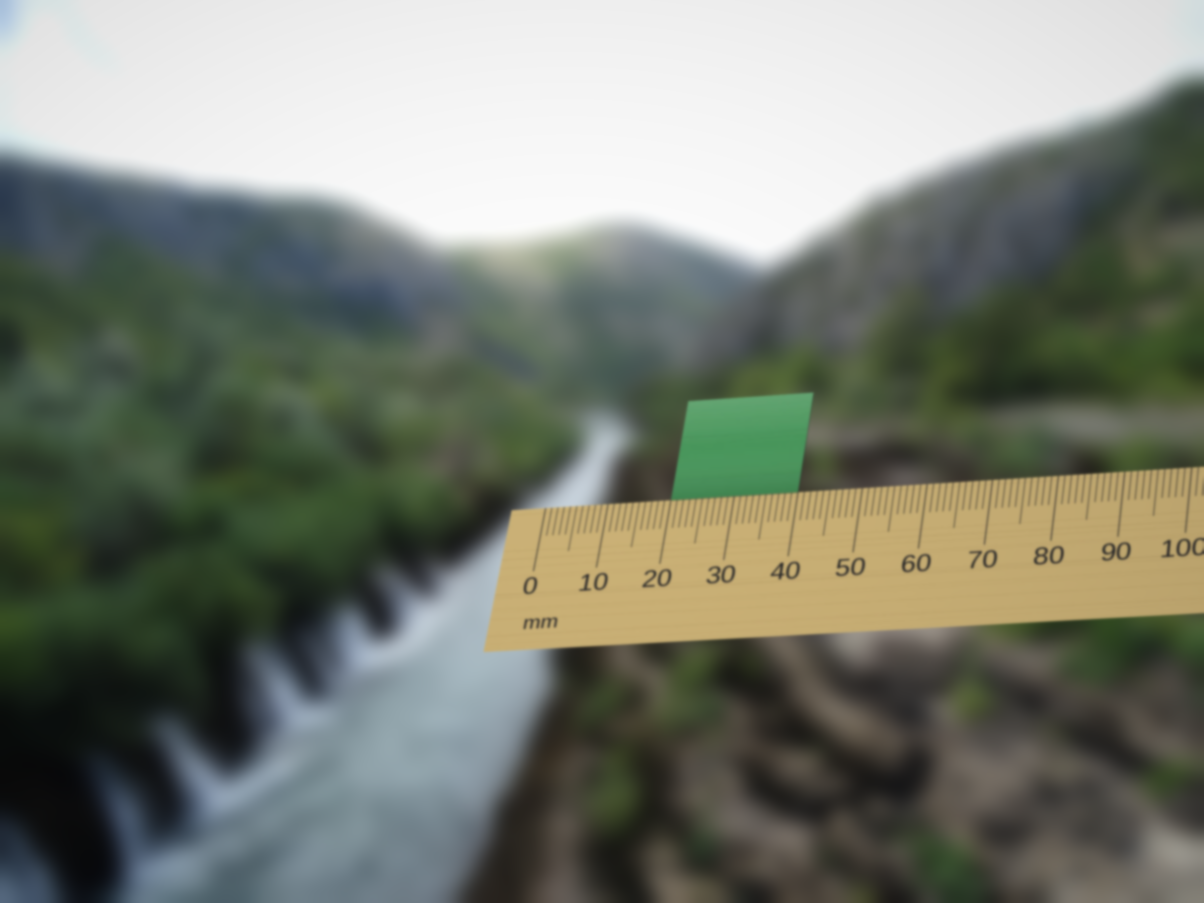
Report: 20mm
